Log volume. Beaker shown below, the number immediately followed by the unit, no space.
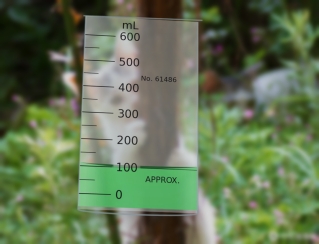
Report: 100mL
